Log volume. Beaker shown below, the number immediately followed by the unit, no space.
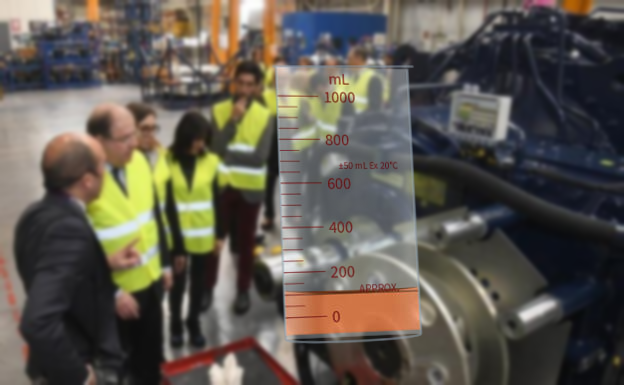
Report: 100mL
